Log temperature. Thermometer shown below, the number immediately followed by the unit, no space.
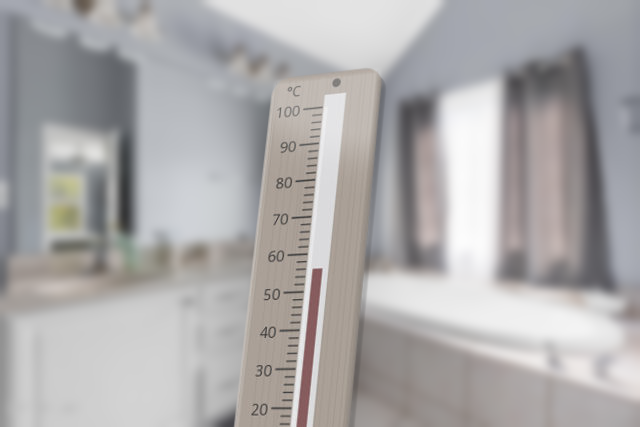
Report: 56°C
